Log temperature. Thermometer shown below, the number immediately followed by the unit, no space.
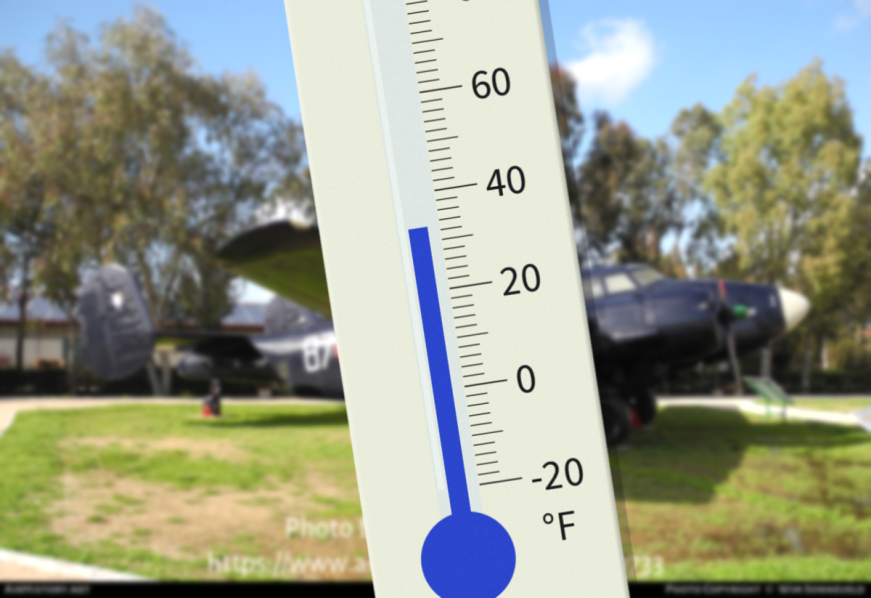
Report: 33°F
